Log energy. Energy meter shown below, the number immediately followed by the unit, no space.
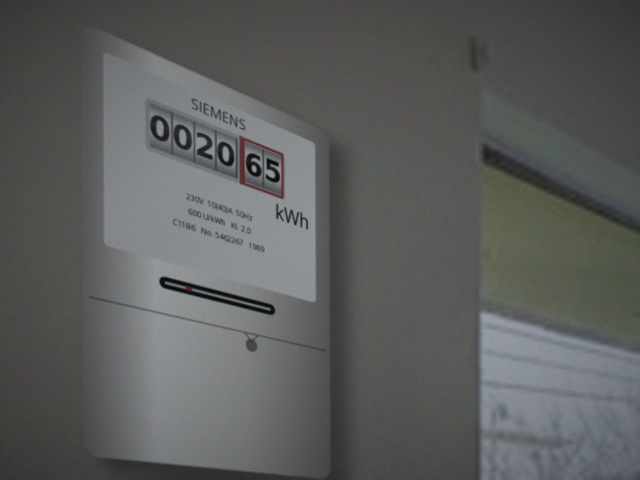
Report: 20.65kWh
